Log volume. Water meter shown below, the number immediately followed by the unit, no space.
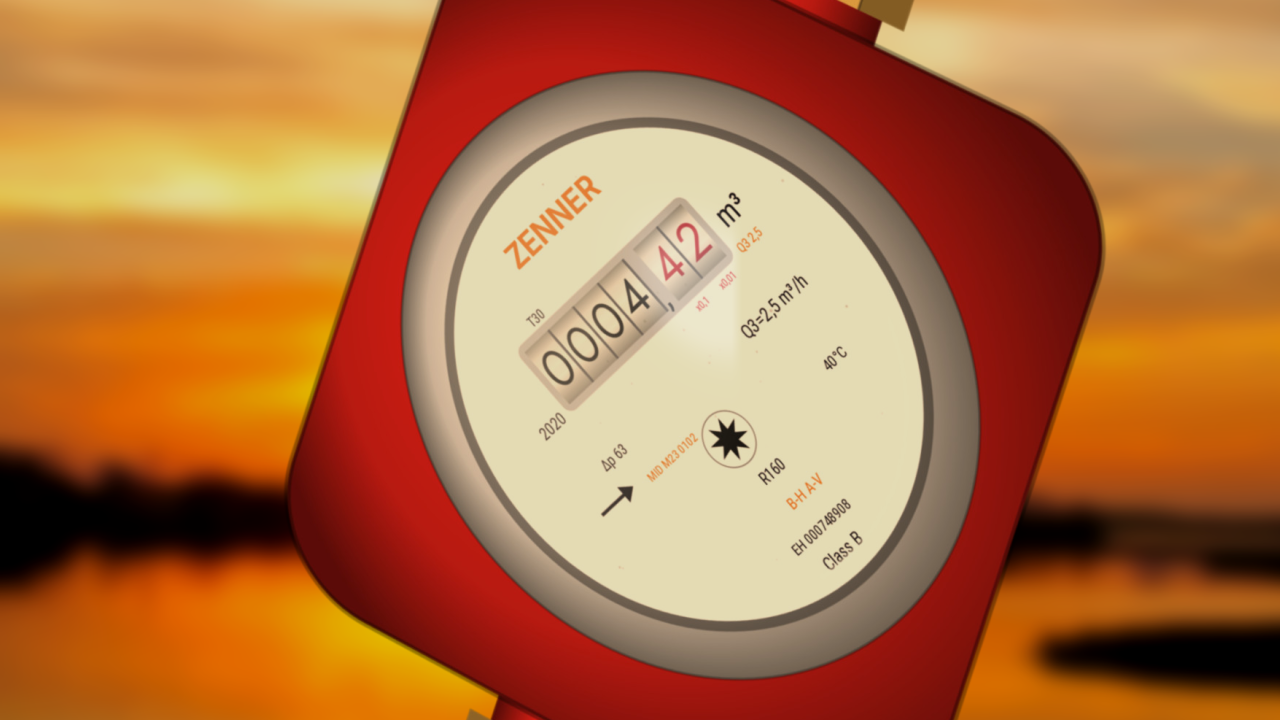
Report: 4.42m³
